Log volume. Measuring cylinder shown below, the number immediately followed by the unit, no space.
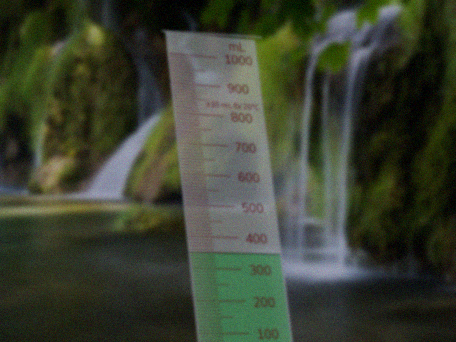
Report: 350mL
